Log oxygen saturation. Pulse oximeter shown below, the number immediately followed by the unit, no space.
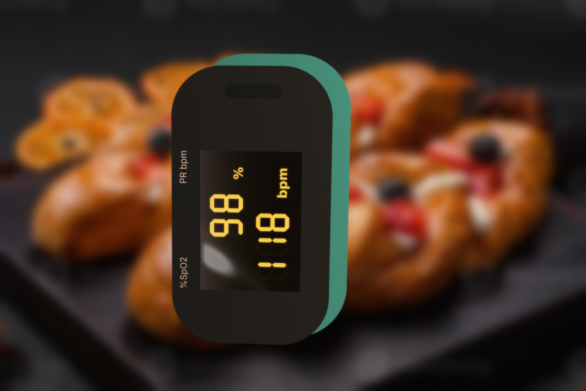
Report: 98%
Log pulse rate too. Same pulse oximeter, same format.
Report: 118bpm
